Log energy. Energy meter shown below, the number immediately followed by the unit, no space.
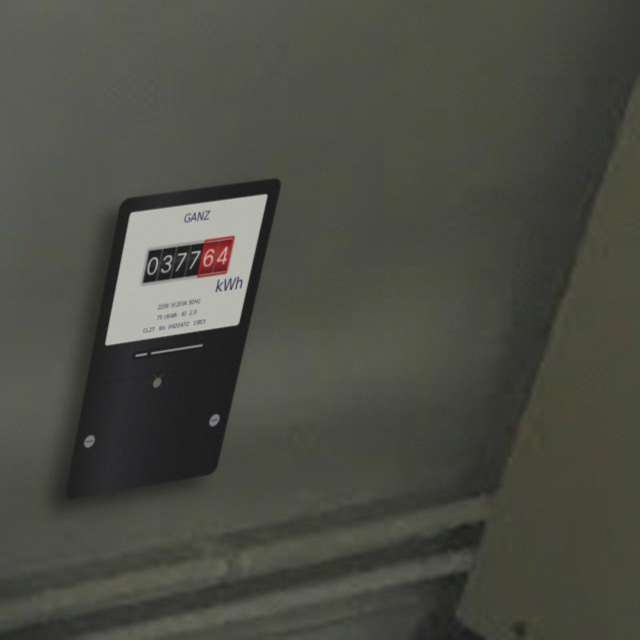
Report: 377.64kWh
